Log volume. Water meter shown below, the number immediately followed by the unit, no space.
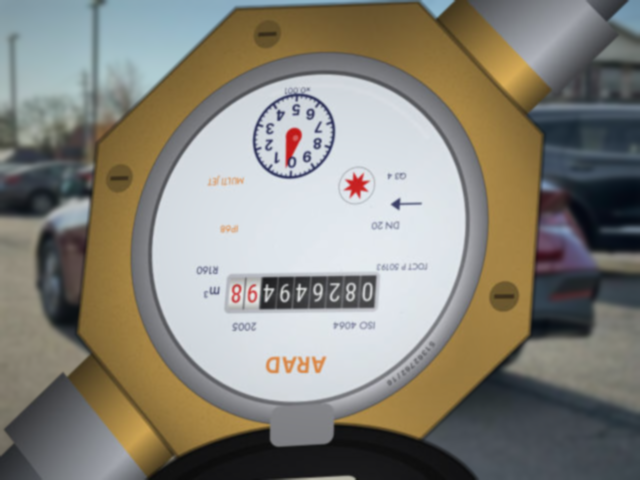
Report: 826494.980m³
